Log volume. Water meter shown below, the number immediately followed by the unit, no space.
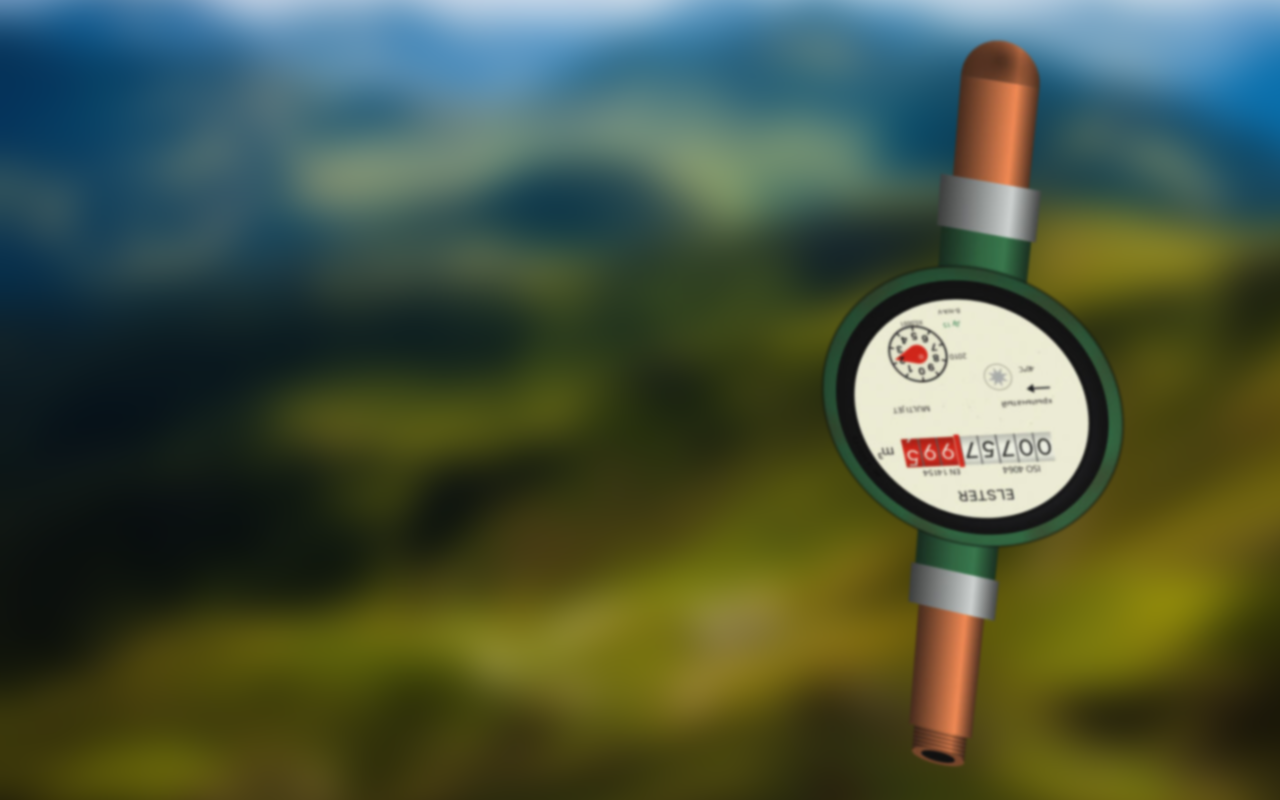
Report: 757.9952m³
